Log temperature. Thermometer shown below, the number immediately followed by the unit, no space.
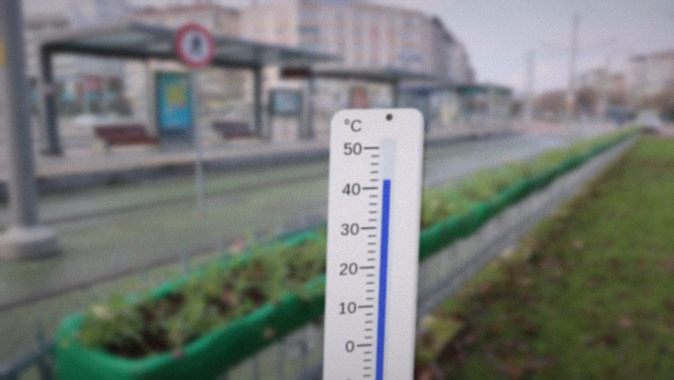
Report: 42°C
